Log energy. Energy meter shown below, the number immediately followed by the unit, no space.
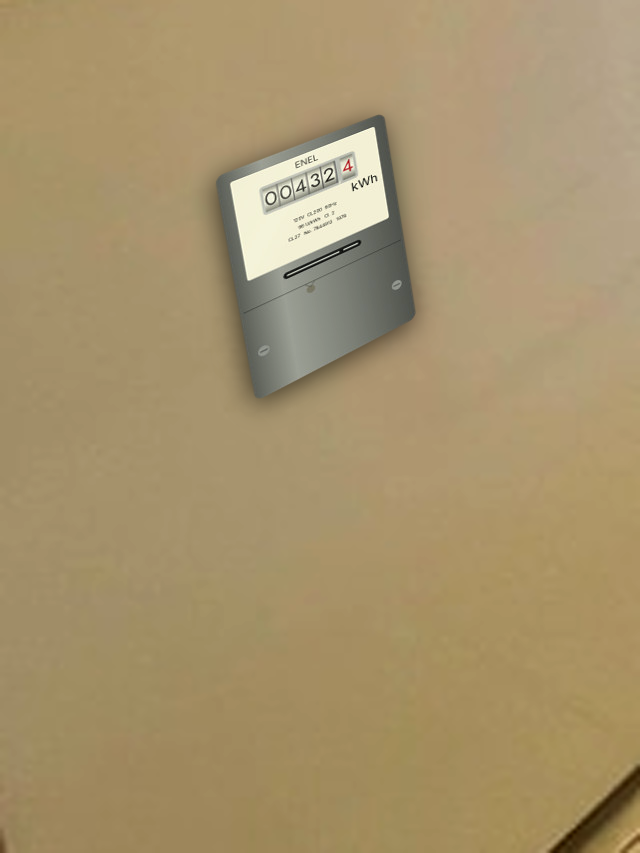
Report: 432.4kWh
